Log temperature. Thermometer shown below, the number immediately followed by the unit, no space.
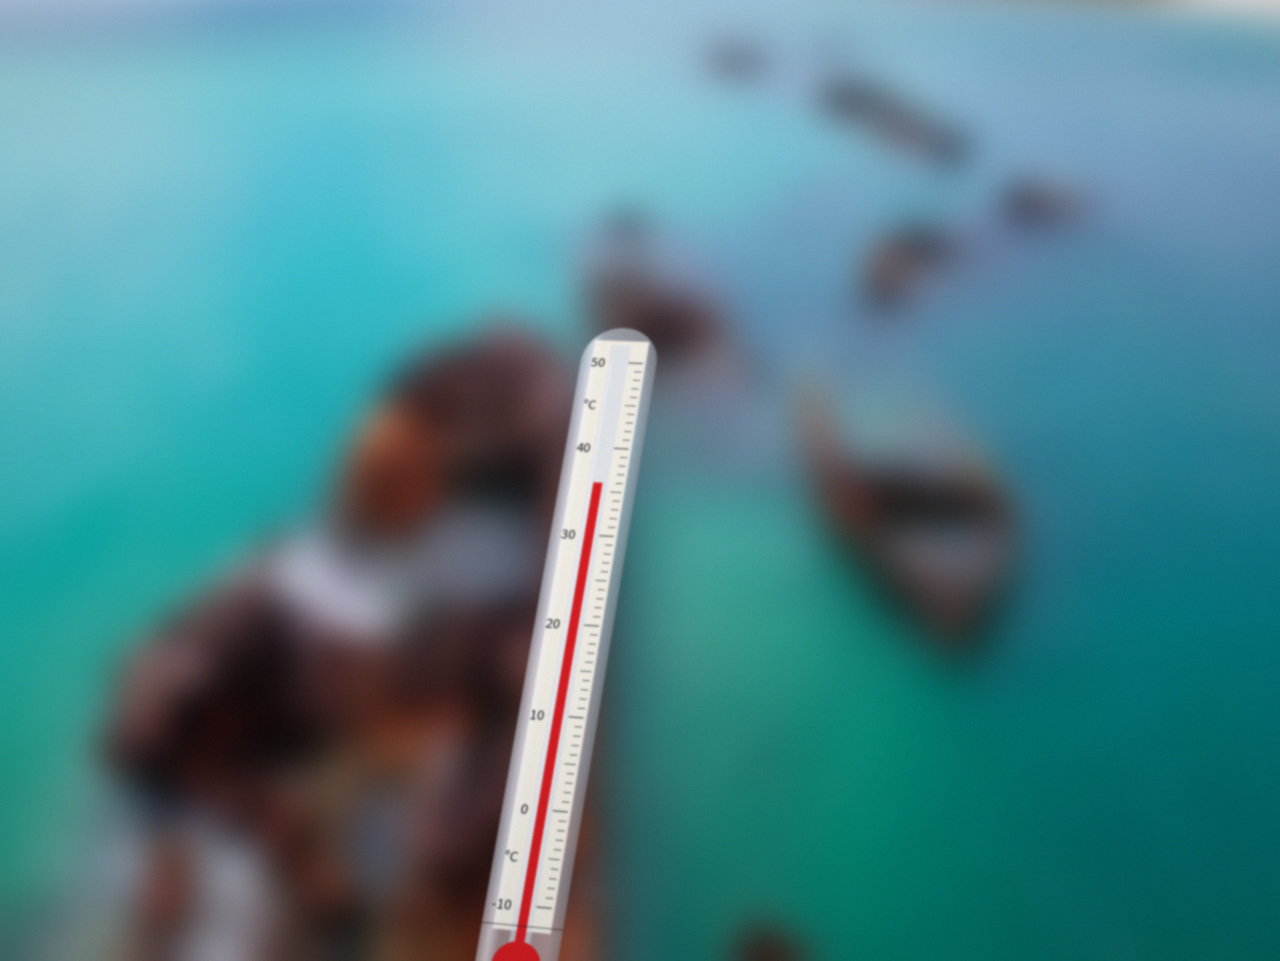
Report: 36°C
